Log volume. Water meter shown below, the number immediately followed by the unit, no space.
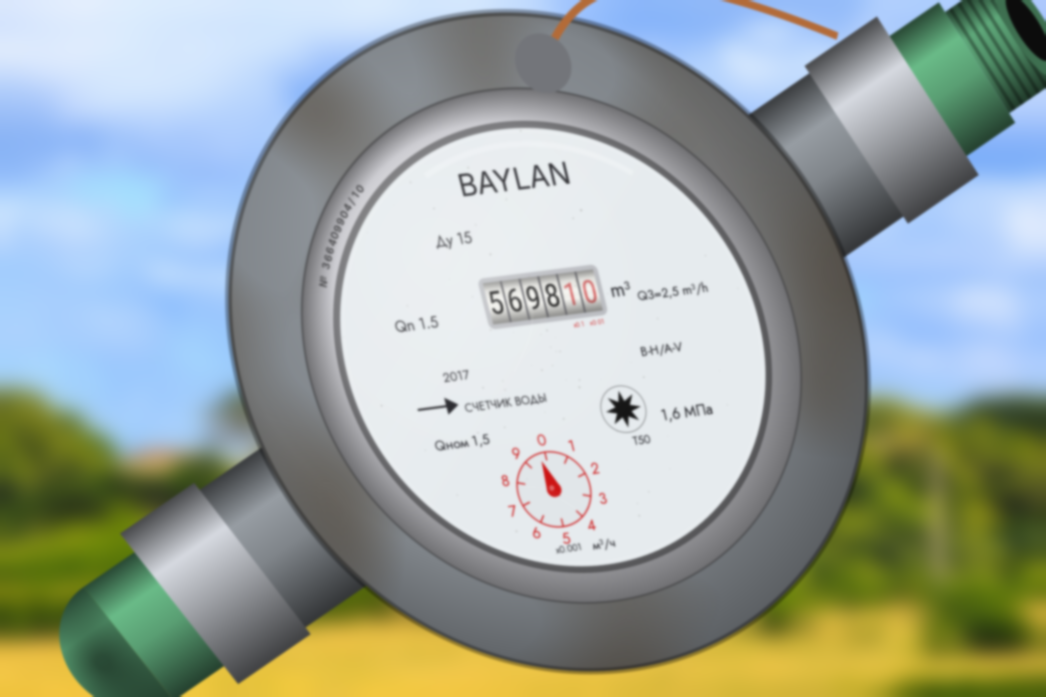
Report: 5698.099m³
